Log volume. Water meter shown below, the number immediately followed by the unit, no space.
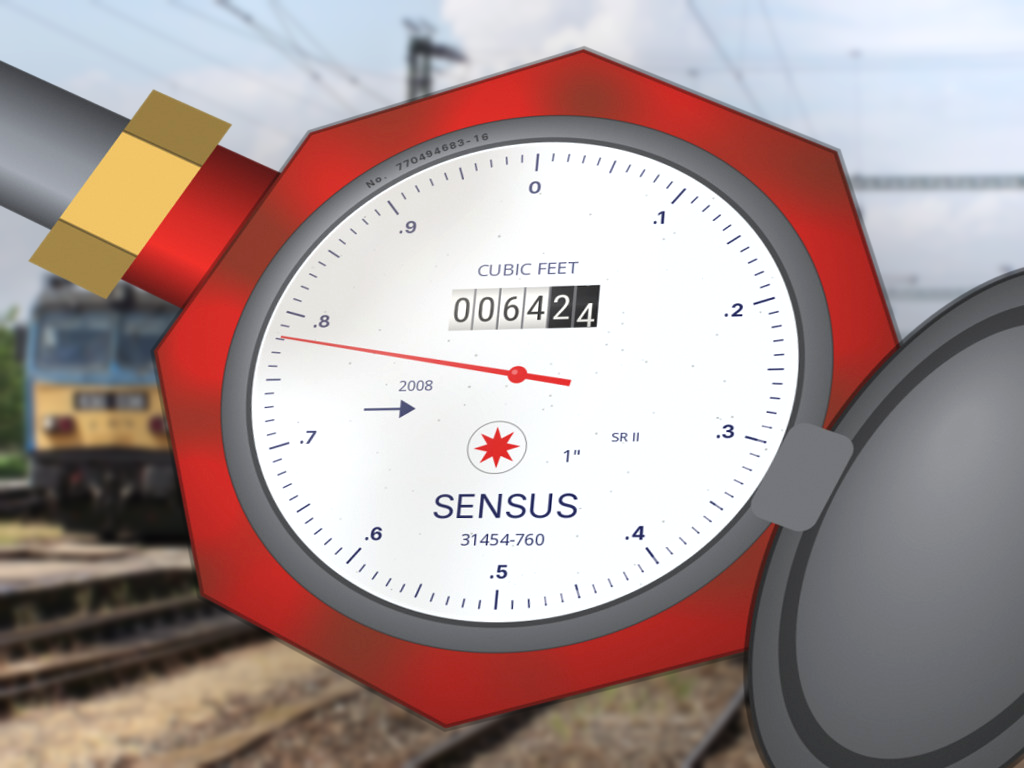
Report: 6423.78ft³
